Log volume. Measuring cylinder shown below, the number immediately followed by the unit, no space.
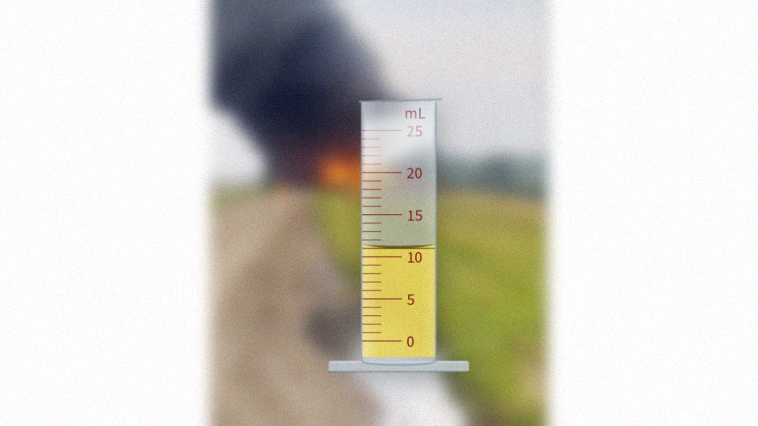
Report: 11mL
